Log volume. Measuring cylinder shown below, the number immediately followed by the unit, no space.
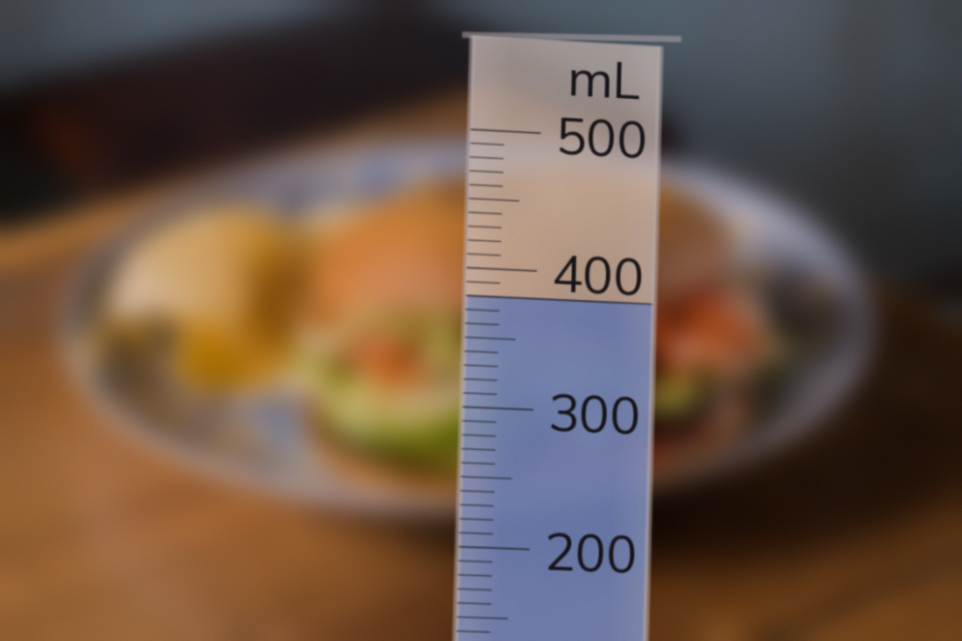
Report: 380mL
